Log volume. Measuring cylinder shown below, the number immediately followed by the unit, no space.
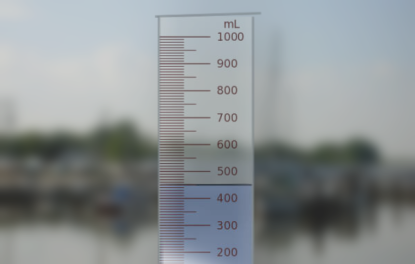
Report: 450mL
